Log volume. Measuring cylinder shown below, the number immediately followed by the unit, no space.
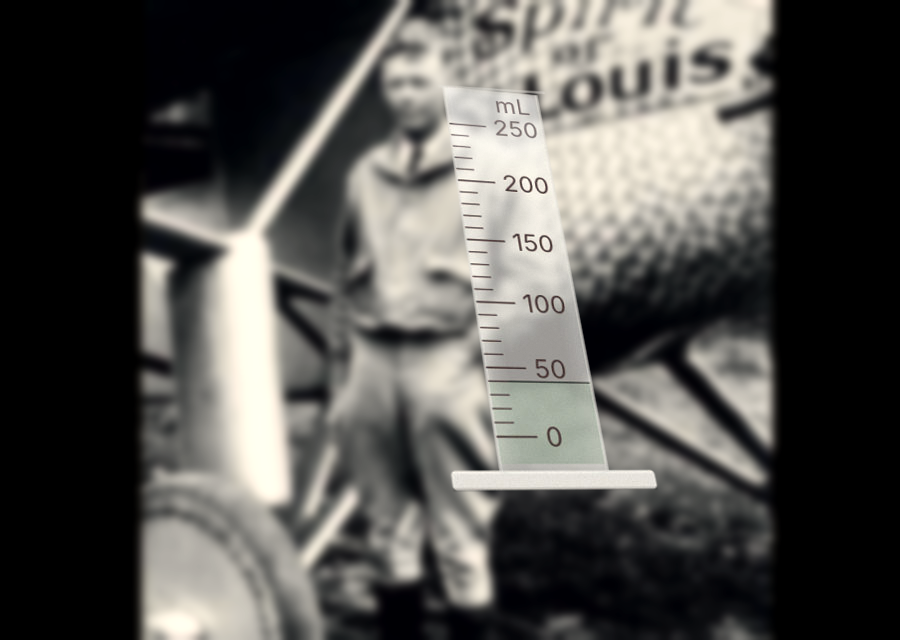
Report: 40mL
